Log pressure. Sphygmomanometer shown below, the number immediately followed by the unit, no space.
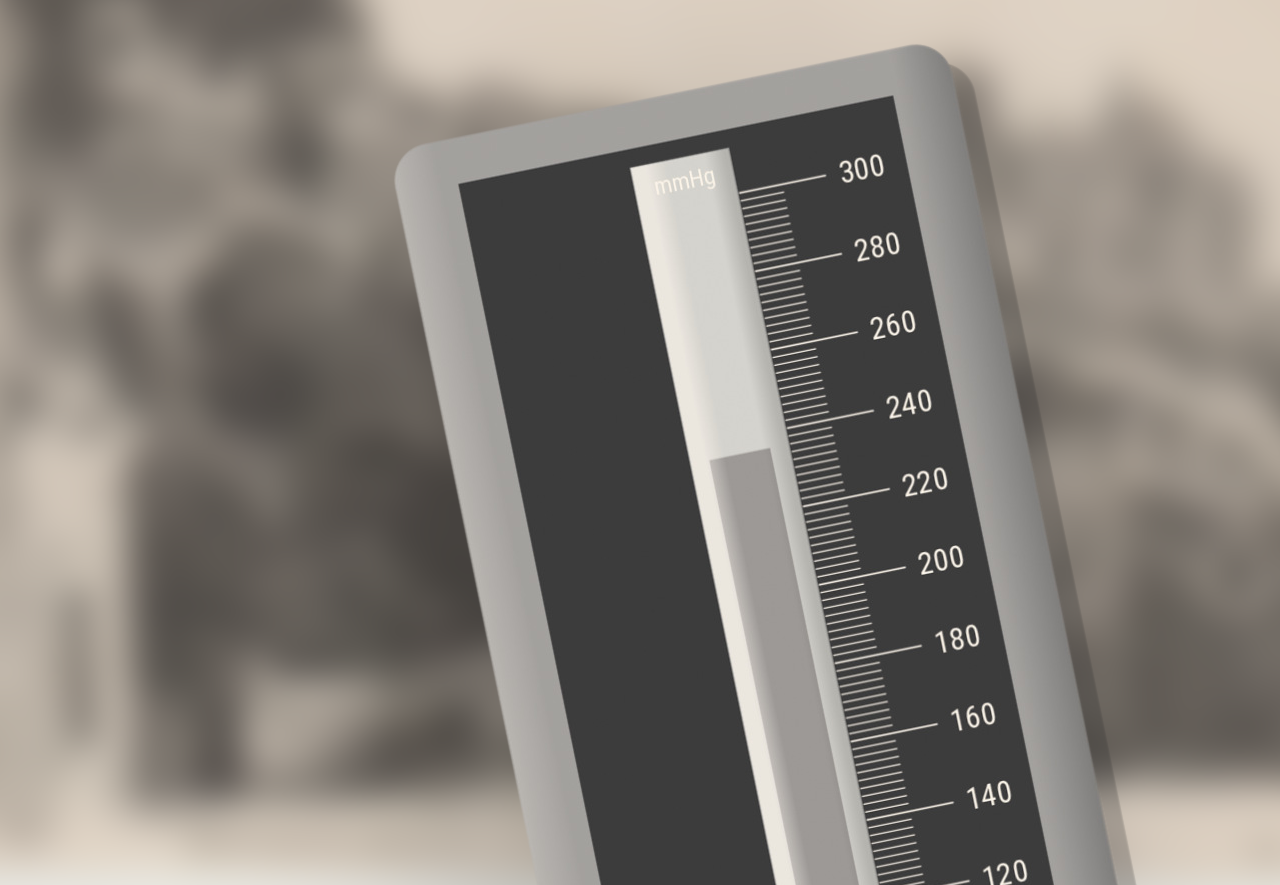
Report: 236mmHg
